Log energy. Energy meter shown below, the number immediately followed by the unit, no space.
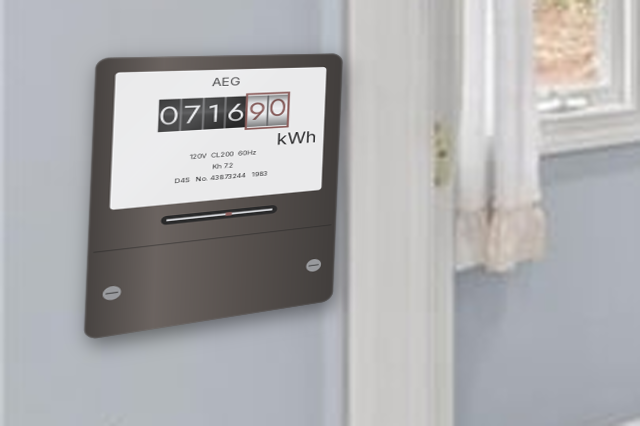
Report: 716.90kWh
